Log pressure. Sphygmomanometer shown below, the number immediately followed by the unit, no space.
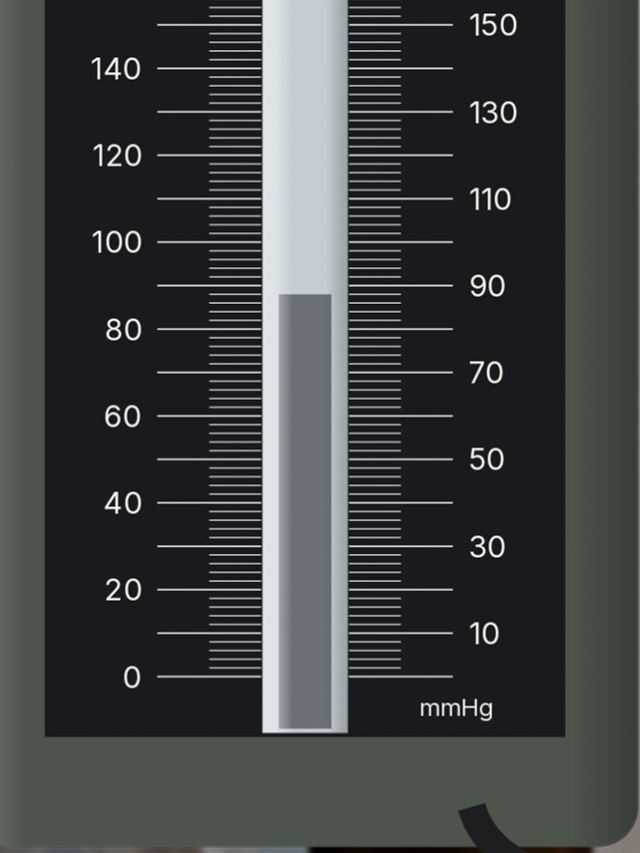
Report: 88mmHg
